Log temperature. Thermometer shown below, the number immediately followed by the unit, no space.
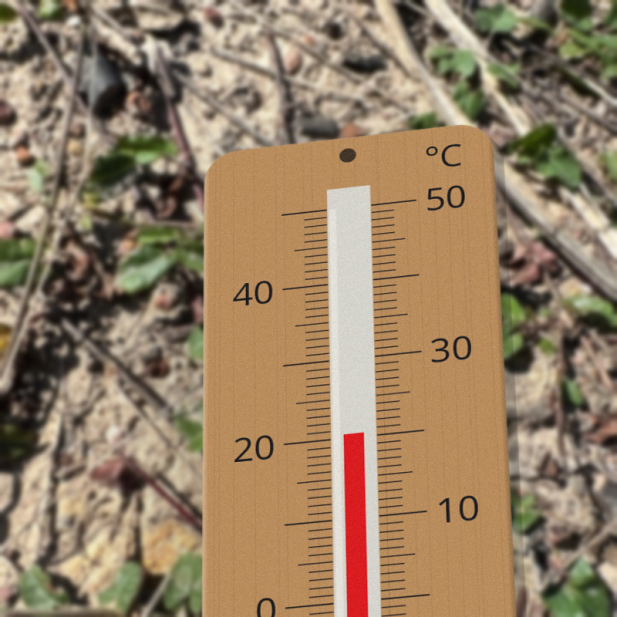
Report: 20.5°C
